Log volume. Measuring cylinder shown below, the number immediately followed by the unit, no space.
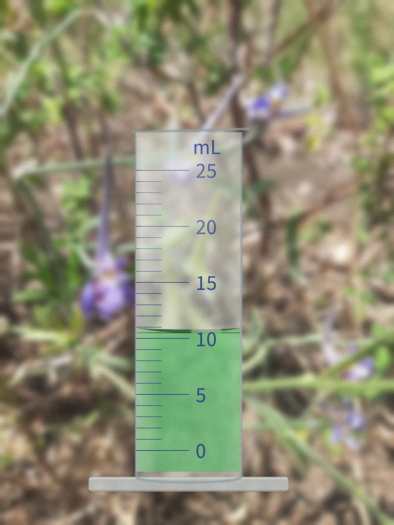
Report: 10.5mL
